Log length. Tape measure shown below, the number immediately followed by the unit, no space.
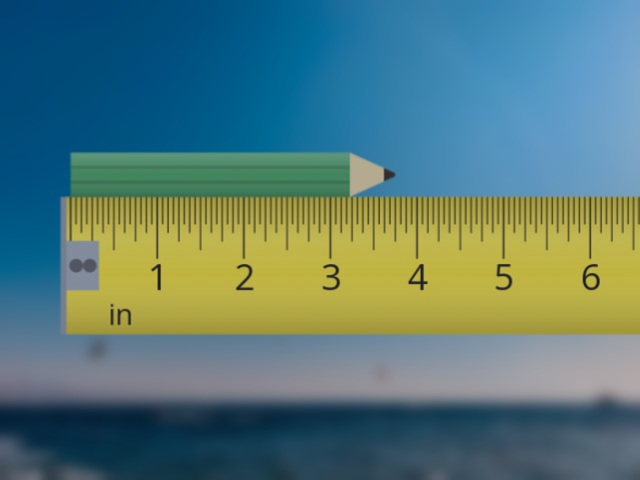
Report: 3.75in
